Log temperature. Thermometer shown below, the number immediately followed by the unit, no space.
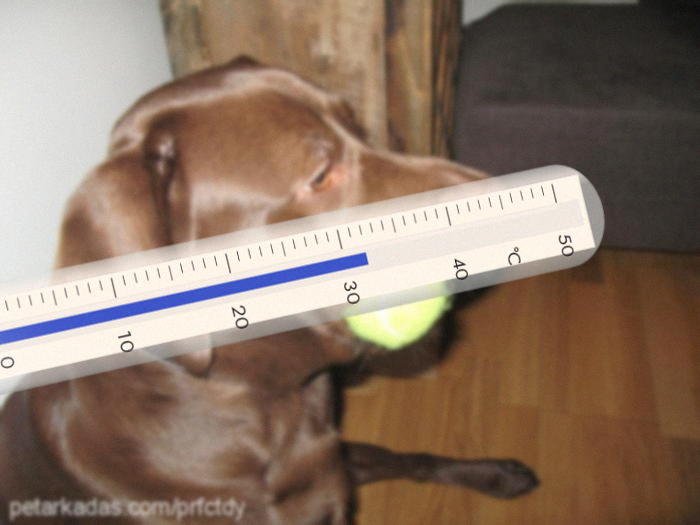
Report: 32°C
